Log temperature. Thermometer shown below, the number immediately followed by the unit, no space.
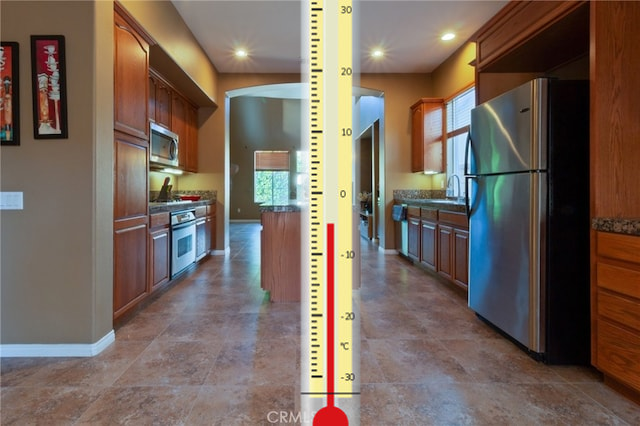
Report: -5°C
